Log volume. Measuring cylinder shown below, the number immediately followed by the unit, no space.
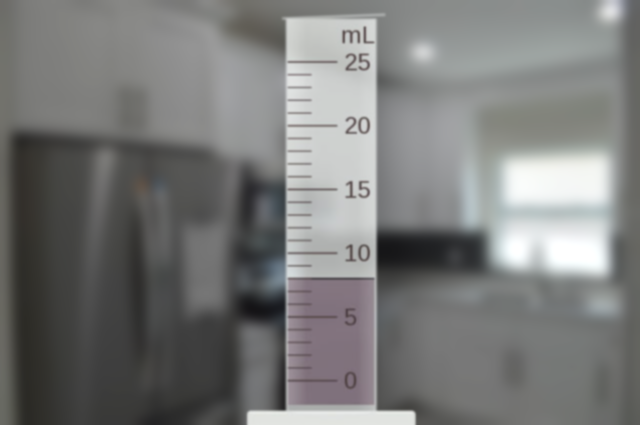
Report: 8mL
